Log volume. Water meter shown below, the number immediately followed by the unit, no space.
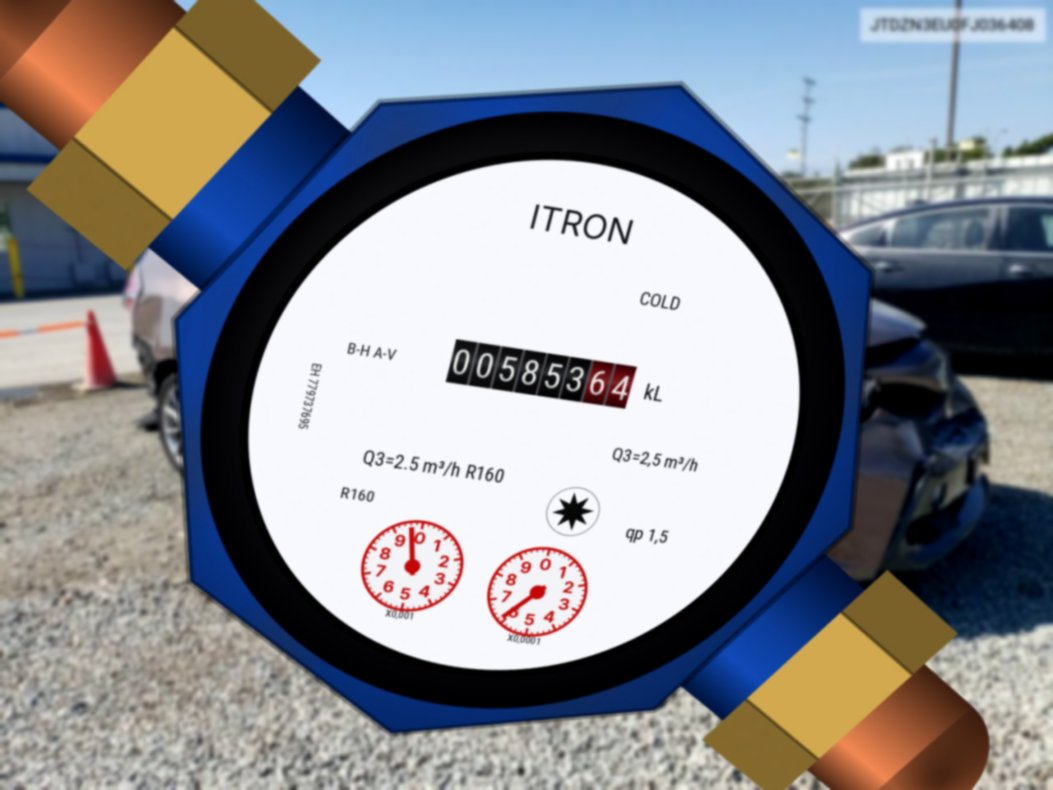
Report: 5853.6396kL
